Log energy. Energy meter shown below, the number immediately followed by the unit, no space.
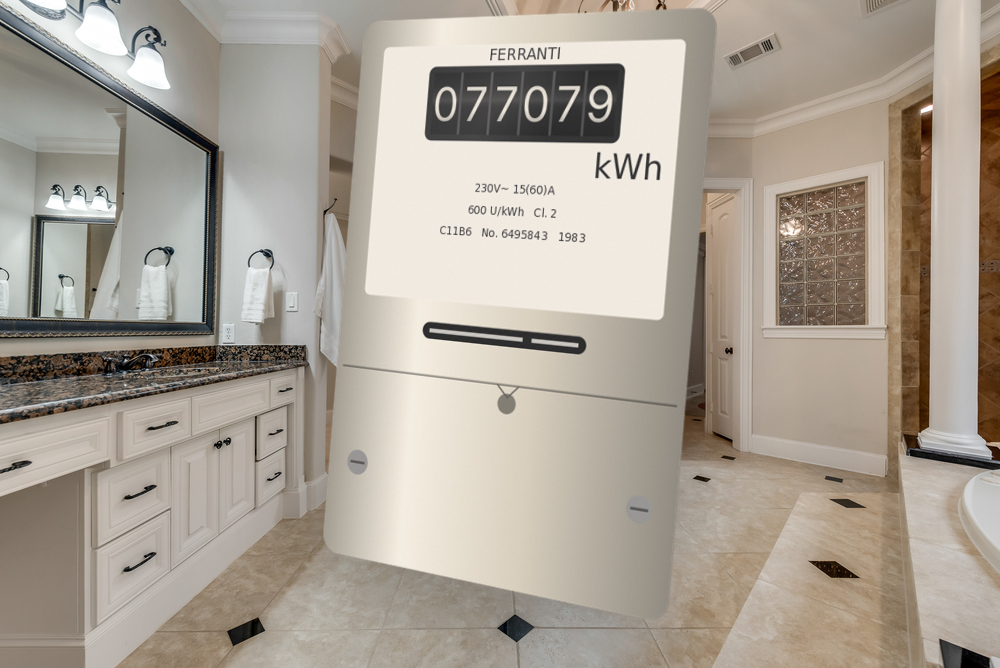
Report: 77079kWh
